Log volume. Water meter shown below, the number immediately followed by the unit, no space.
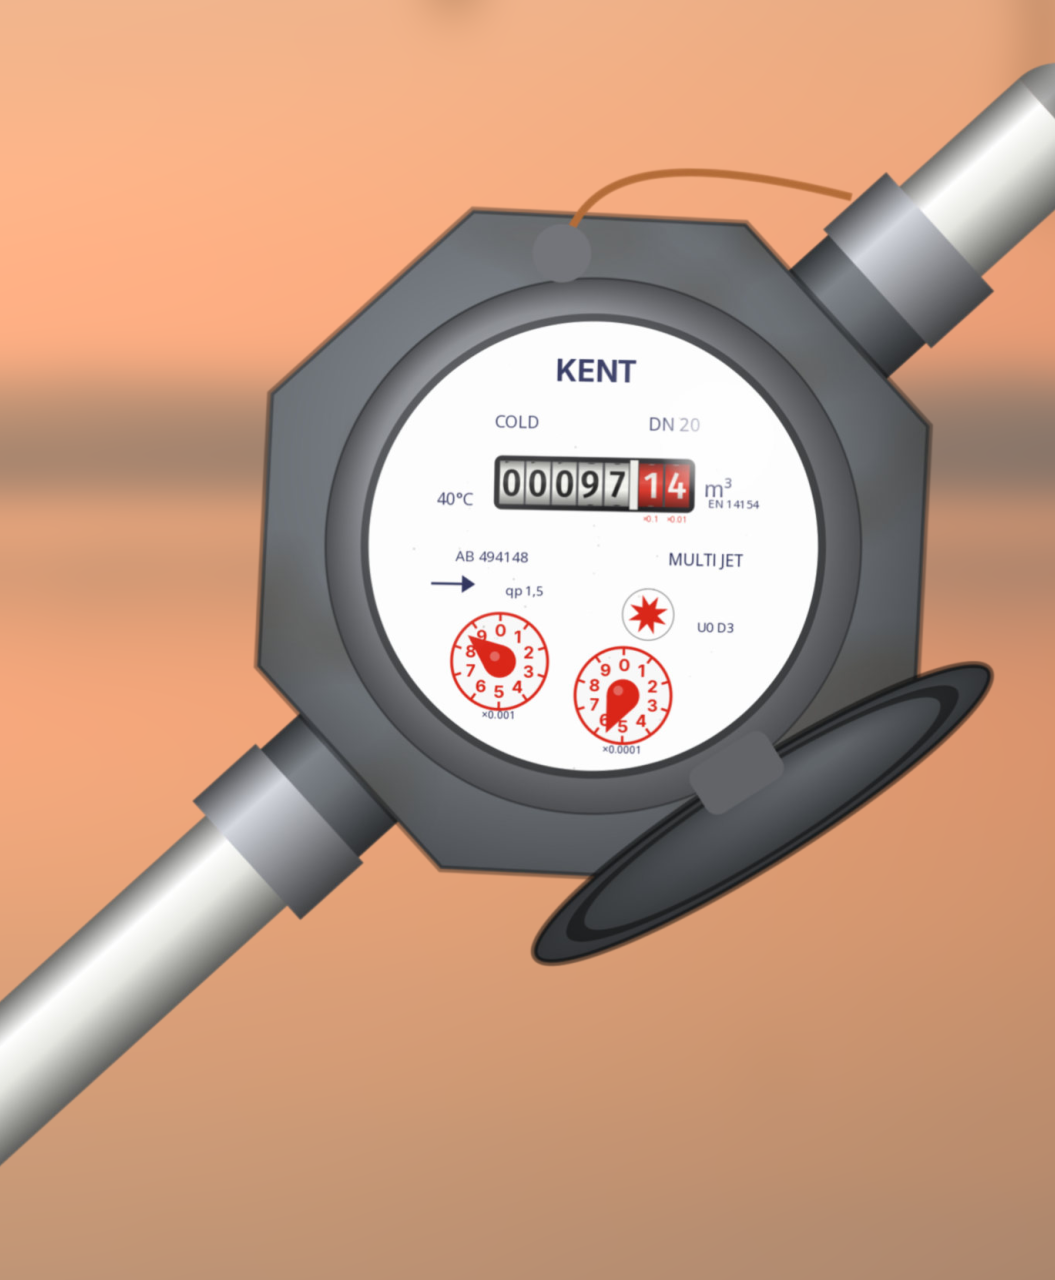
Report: 97.1485m³
